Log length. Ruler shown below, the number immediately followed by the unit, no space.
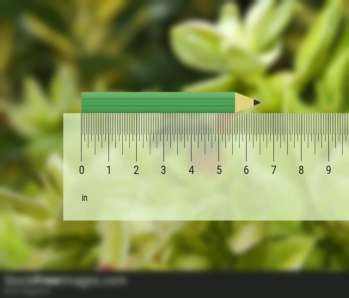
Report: 6.5in
